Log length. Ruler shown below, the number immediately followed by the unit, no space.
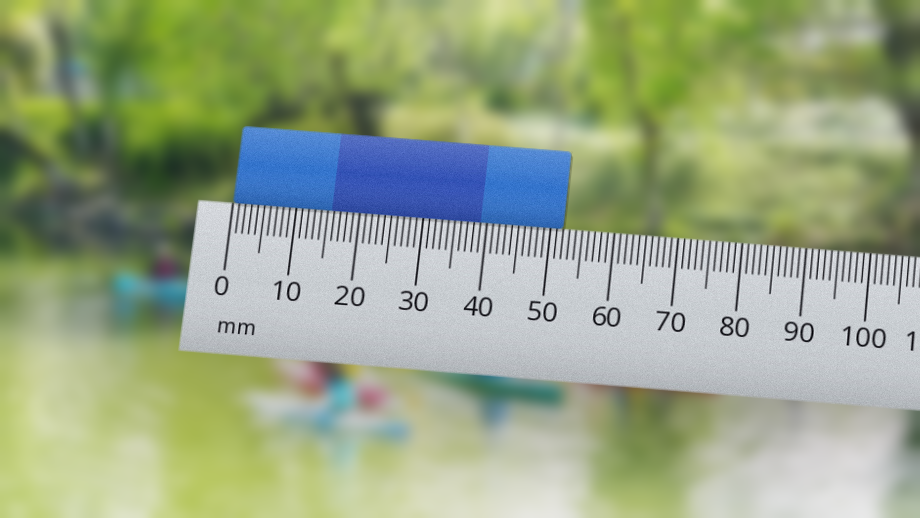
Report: 52mm
